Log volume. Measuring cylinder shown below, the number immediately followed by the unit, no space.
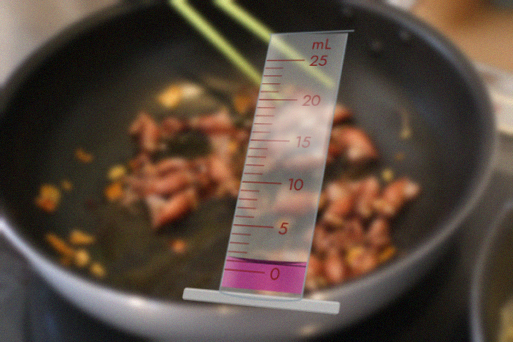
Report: 1mL
